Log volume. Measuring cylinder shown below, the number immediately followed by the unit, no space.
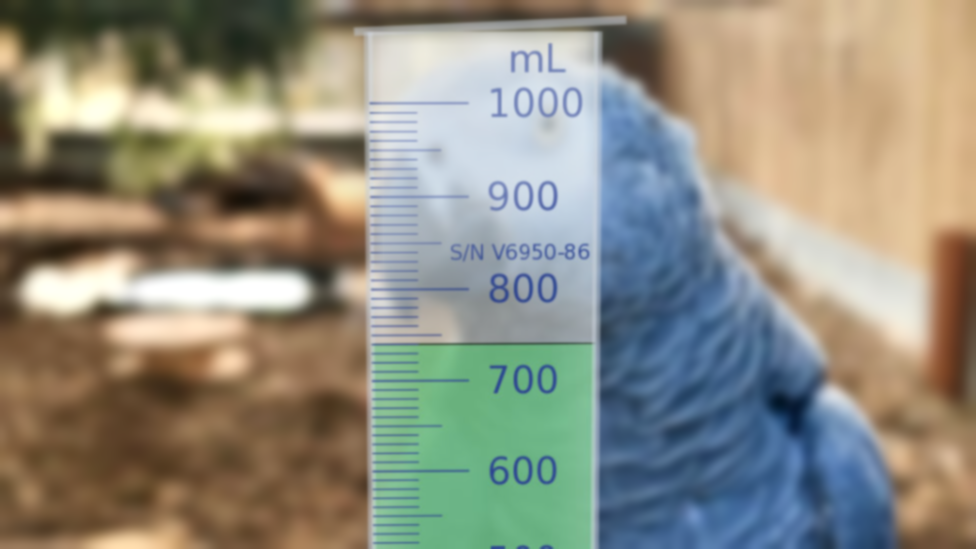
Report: 740mL
